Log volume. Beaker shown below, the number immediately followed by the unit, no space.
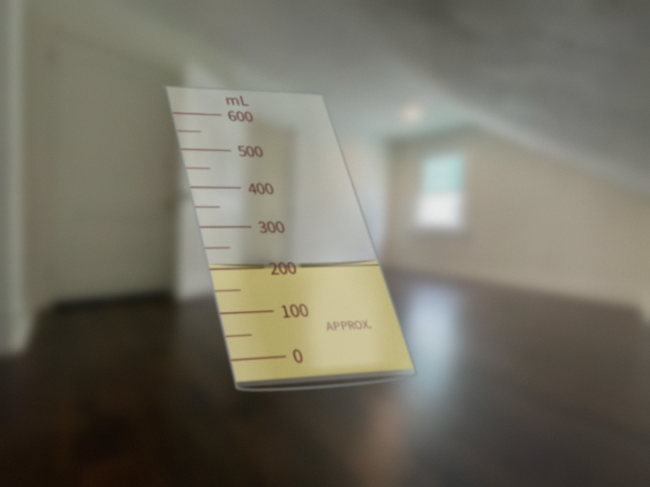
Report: 200mL
